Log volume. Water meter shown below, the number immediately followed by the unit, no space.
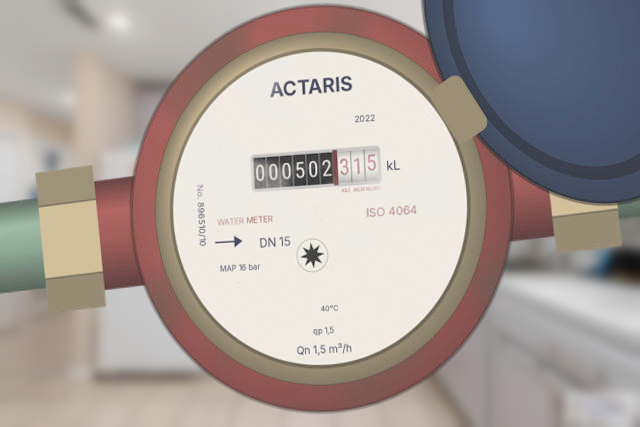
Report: 502.315kL
